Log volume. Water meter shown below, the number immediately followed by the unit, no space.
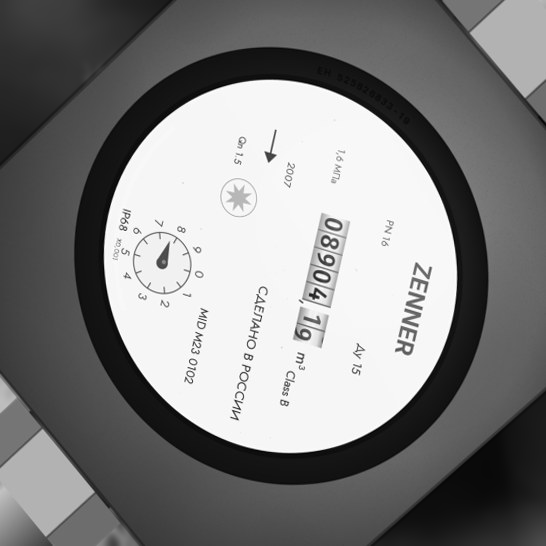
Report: 8904.187m³
